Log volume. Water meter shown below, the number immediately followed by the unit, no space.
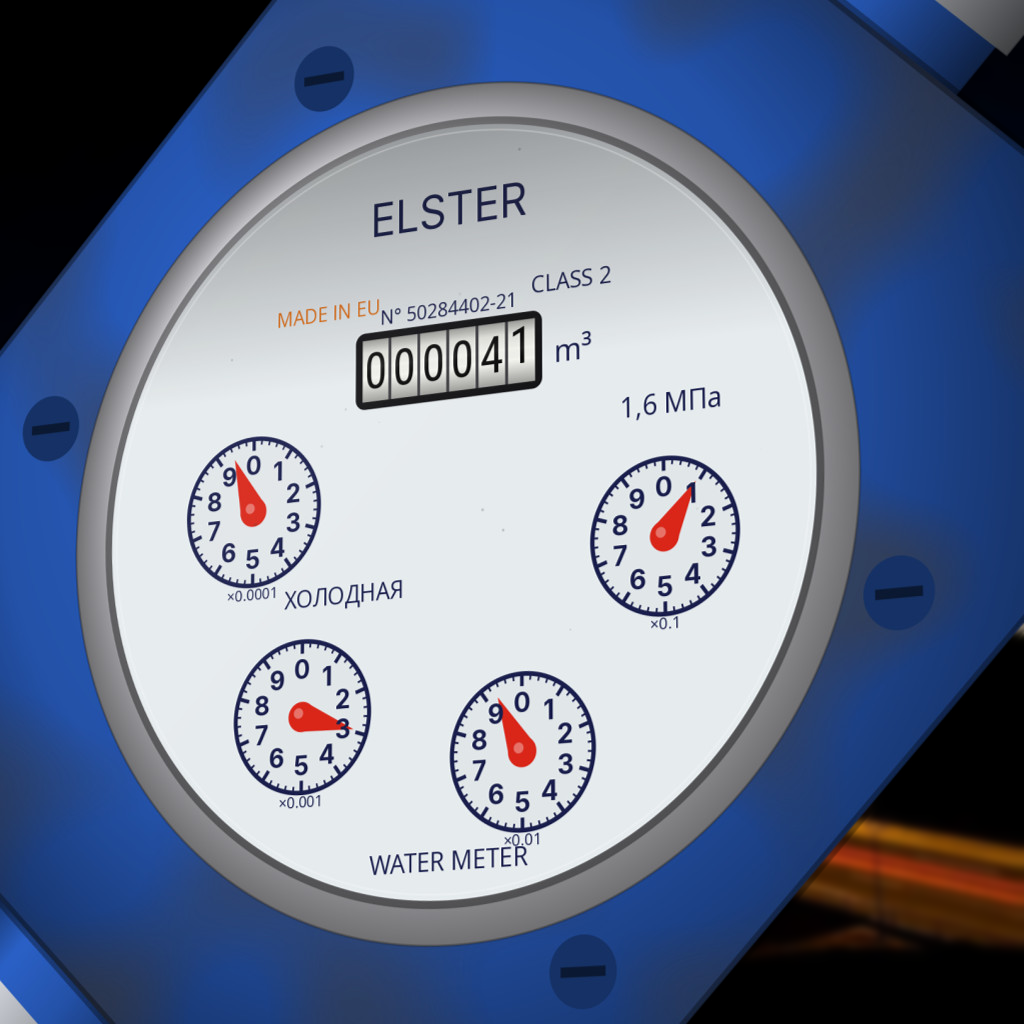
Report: 41.0929m³
